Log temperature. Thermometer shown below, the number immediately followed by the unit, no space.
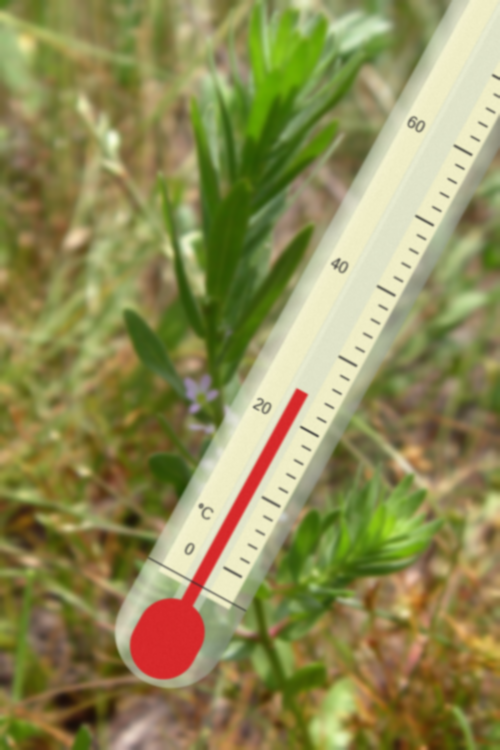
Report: 24°C
